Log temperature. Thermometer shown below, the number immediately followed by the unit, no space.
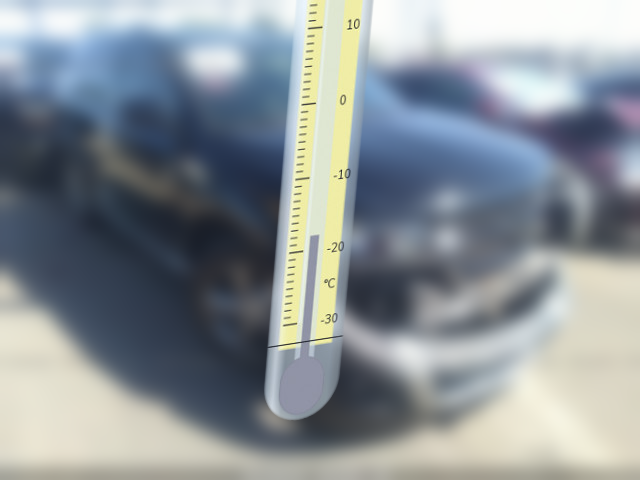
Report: -18°C
